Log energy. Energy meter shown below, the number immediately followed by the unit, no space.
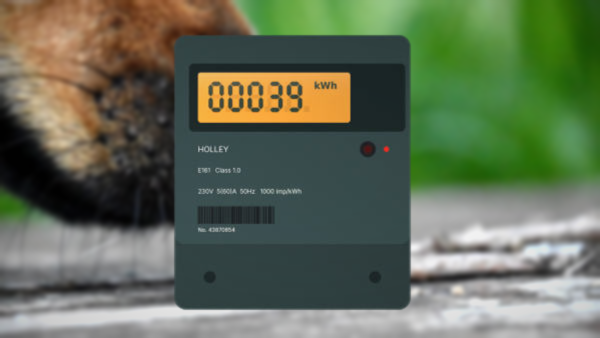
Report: 39kWh
